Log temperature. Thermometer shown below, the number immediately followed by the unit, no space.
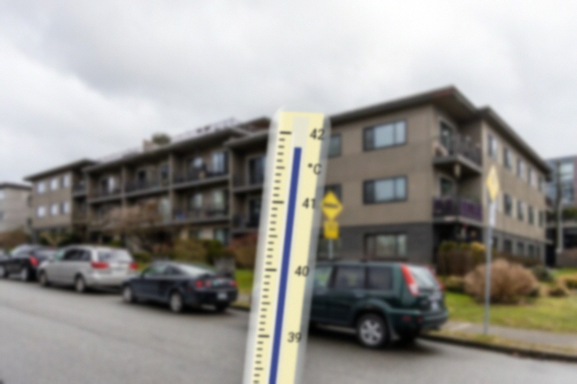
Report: 41.8°C
